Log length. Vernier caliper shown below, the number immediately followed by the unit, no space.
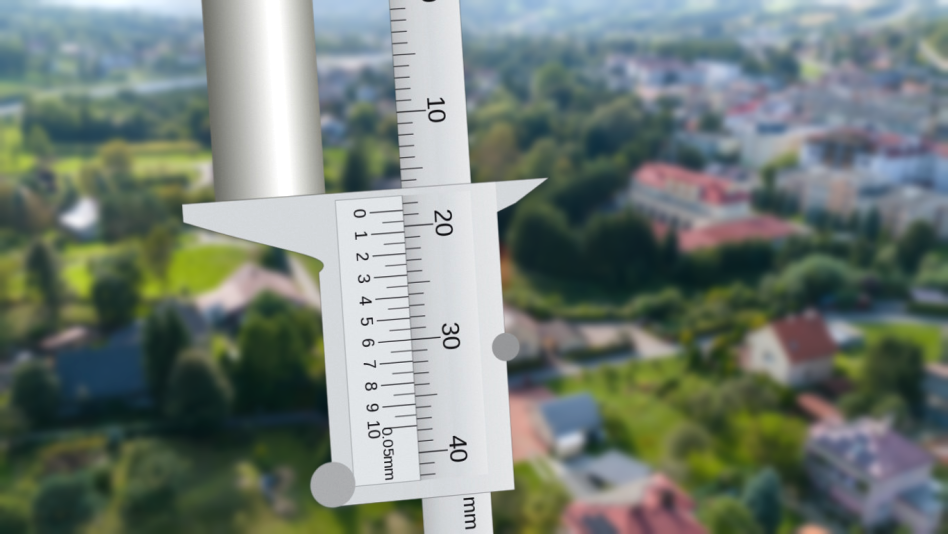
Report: 18.6mm
